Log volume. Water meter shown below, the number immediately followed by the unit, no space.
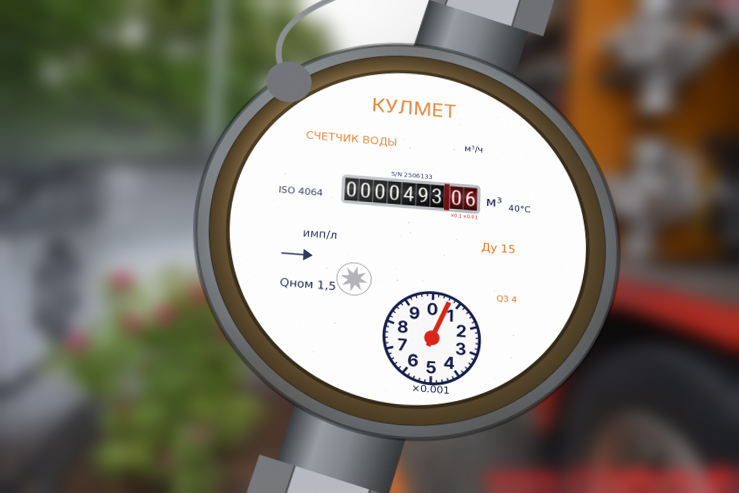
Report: 493.060m³
